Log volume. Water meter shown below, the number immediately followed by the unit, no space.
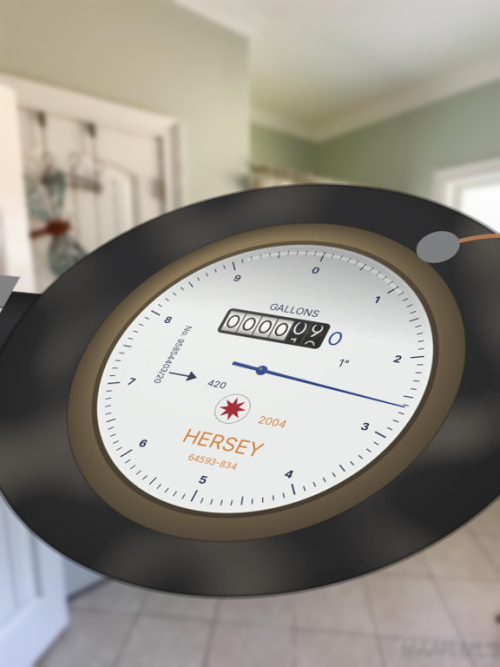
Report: 92.6gal
